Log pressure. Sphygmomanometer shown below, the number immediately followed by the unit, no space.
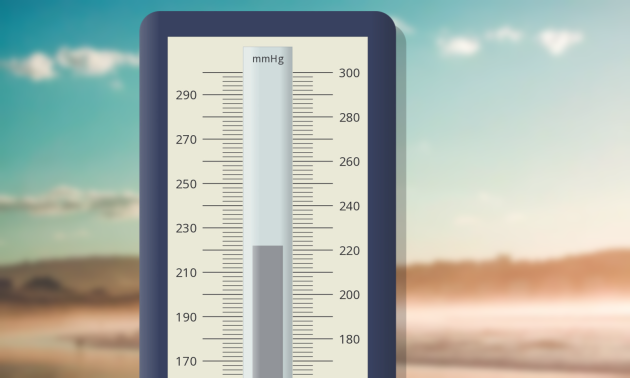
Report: 222mmHg
